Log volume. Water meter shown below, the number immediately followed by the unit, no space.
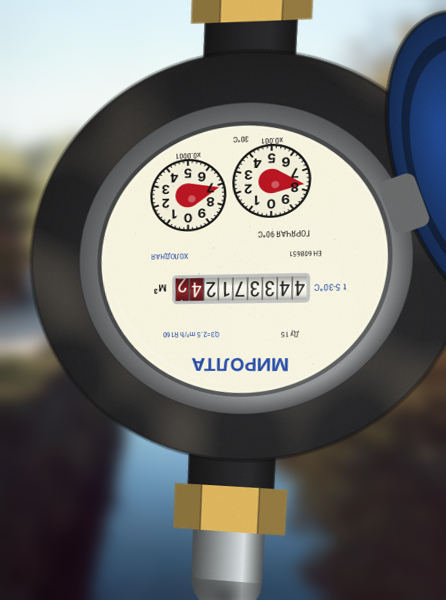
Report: 4433712.4177m³
